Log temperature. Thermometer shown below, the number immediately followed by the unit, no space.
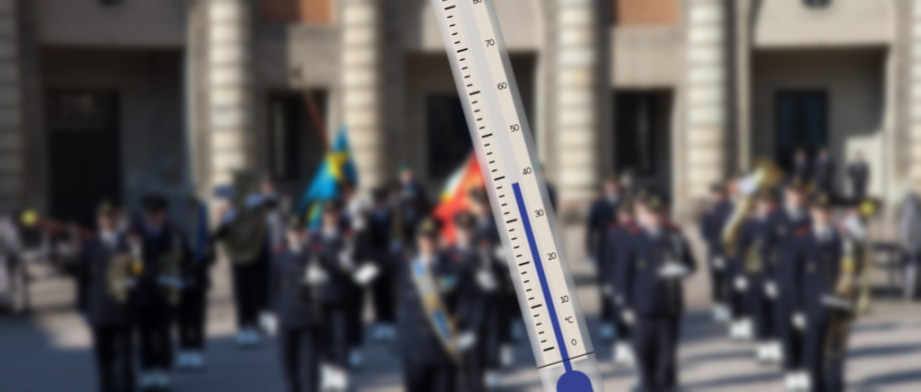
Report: 38°C
